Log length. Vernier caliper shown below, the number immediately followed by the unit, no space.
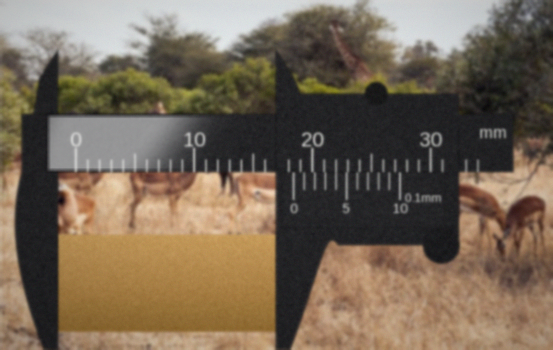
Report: 18.4mm
